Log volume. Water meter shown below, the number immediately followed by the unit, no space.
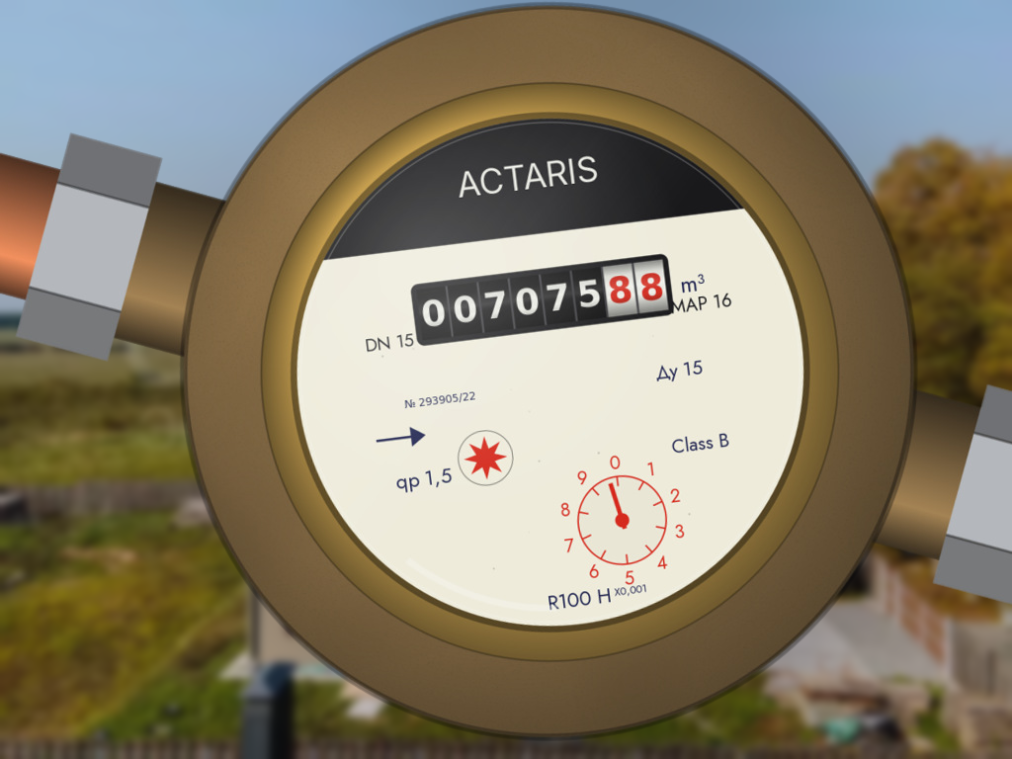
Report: 7075.879m³
